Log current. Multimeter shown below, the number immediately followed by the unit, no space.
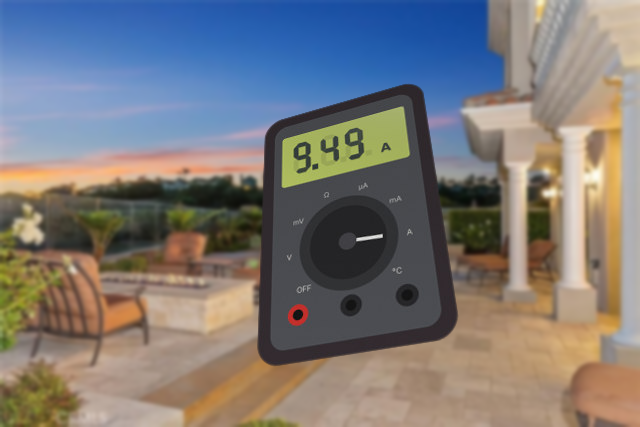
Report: 9.49A
